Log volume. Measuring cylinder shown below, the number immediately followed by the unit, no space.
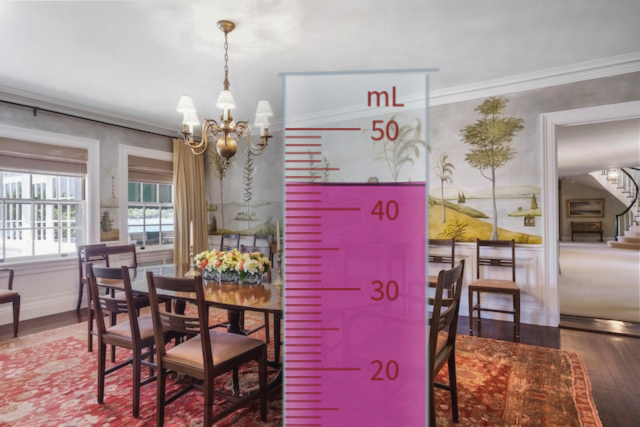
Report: 43mL
